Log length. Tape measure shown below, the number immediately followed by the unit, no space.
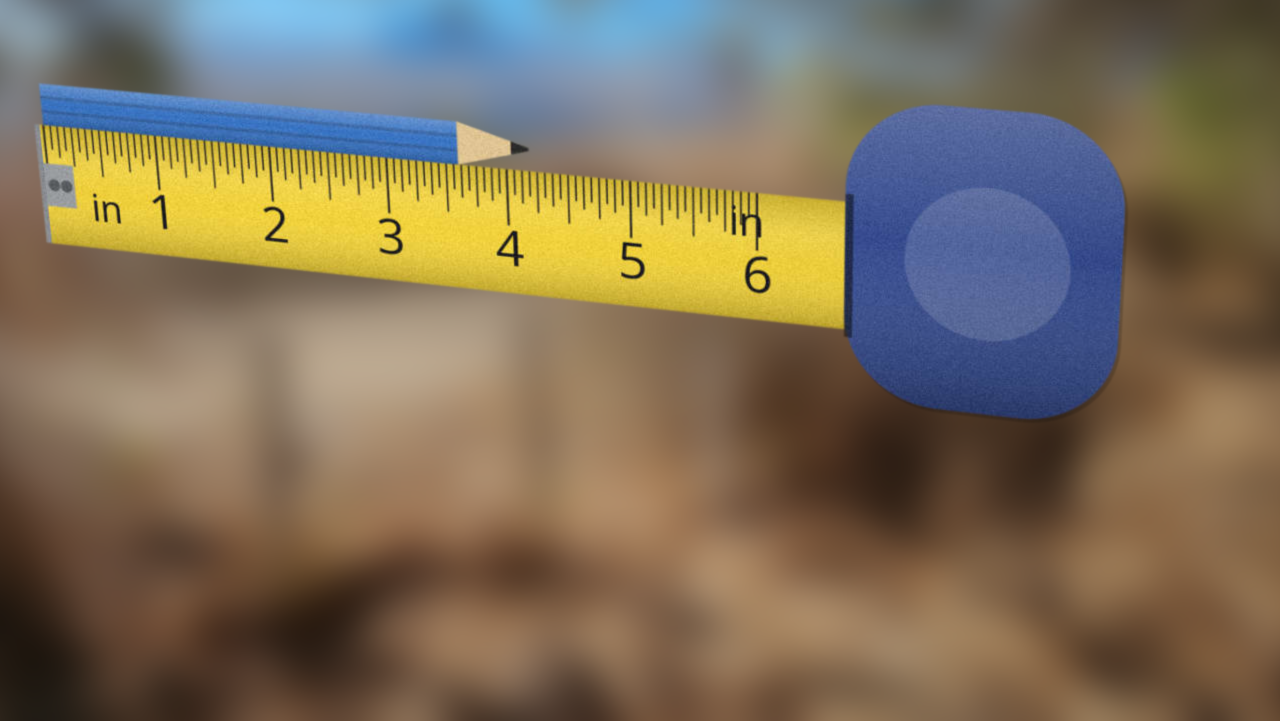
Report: 4.1875in
